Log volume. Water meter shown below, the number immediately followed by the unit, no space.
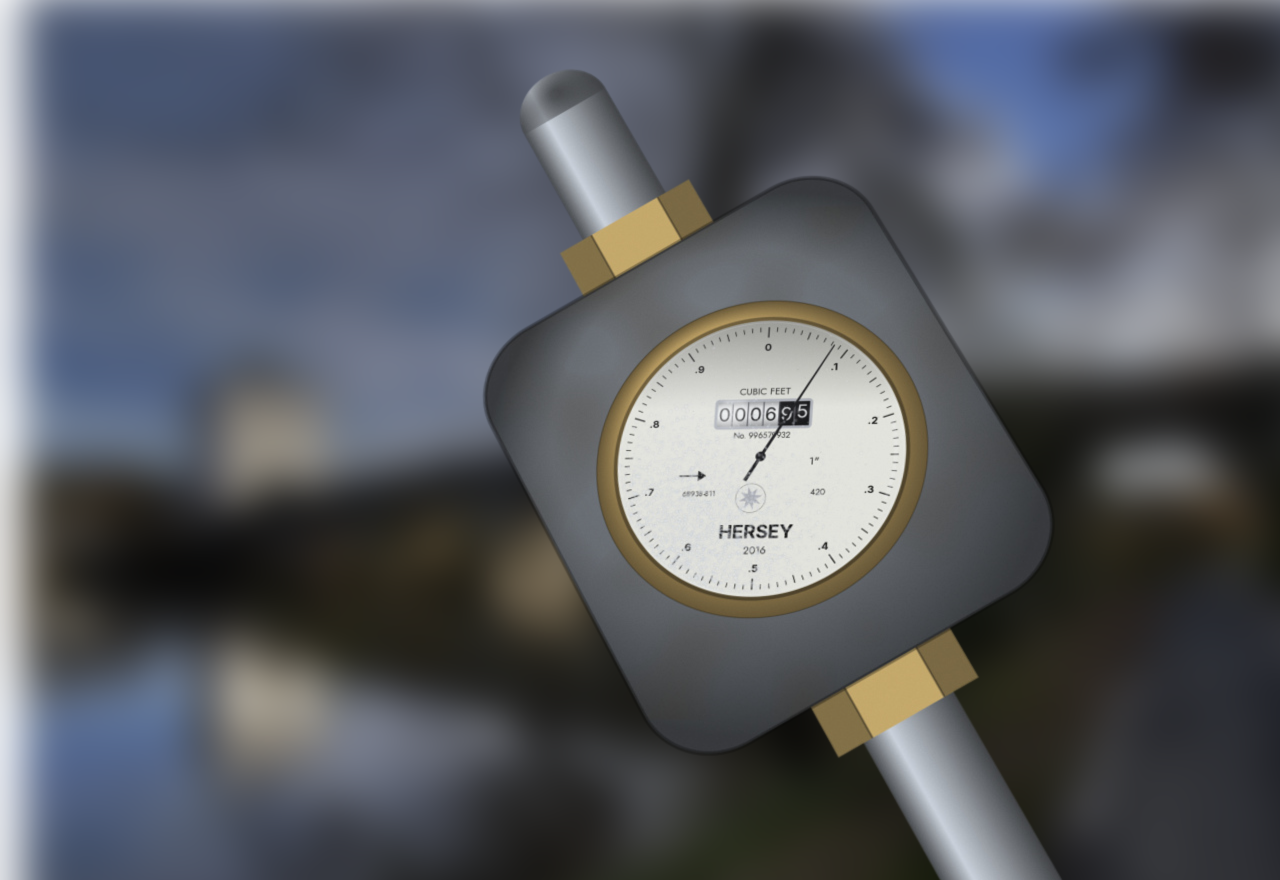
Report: 695.08ft³
